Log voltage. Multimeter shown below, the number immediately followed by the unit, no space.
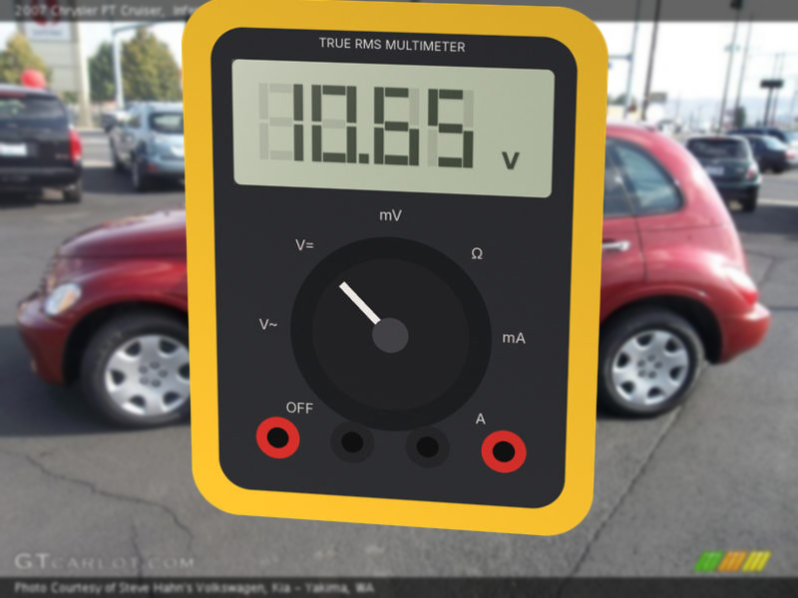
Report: 10.65V
